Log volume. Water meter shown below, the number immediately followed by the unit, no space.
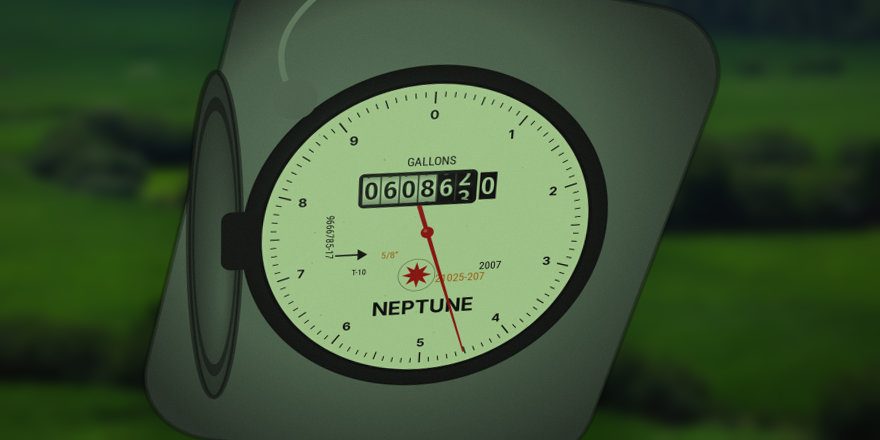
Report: 608624.5gal
